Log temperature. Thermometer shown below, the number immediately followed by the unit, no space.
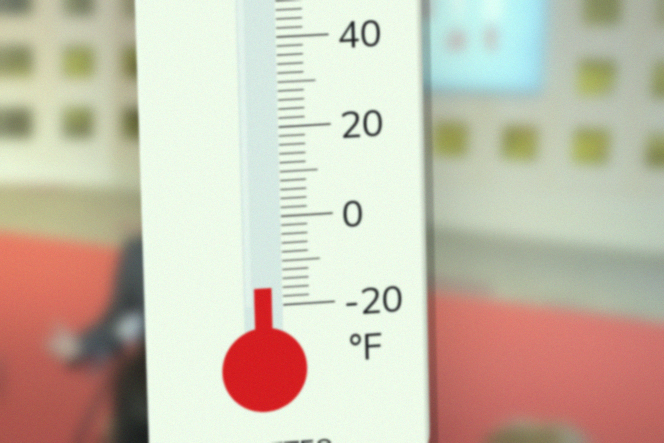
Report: -16°F
